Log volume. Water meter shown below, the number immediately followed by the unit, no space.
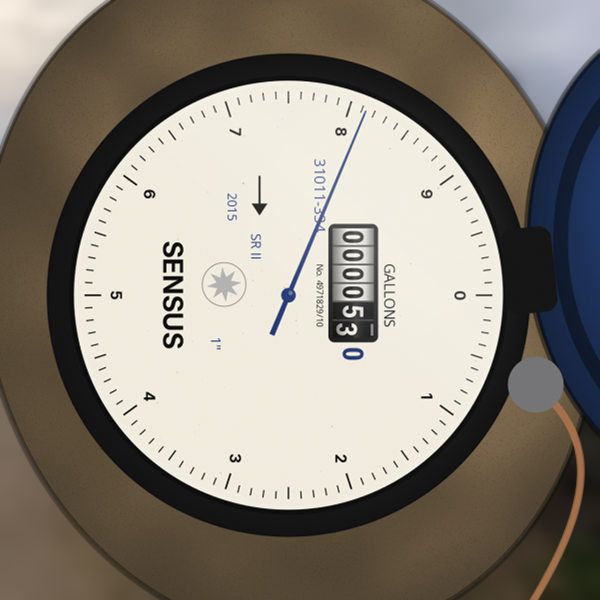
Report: 528.1gal
